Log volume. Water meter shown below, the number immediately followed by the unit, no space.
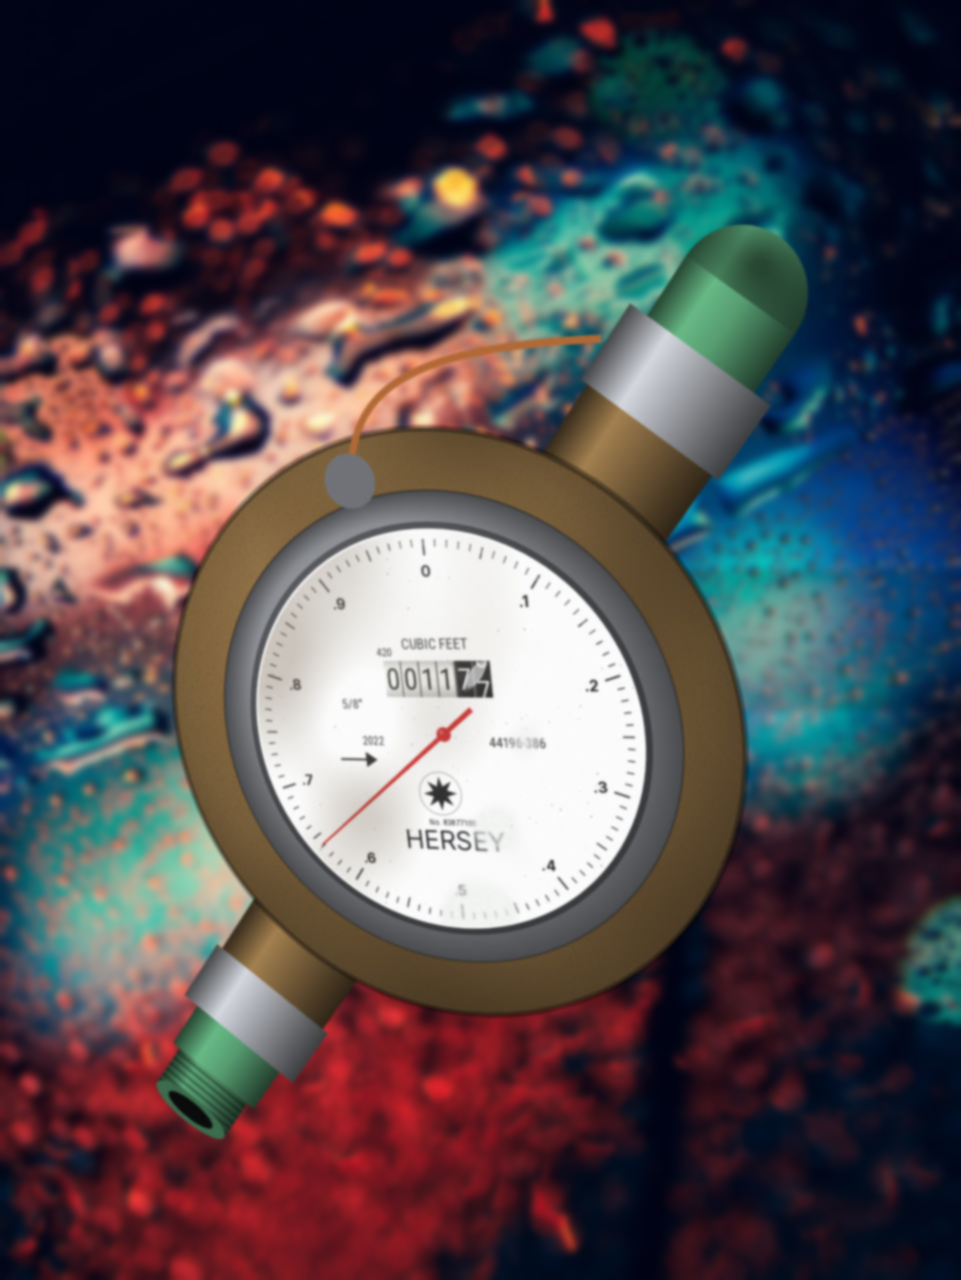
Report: 1176.64ft³
